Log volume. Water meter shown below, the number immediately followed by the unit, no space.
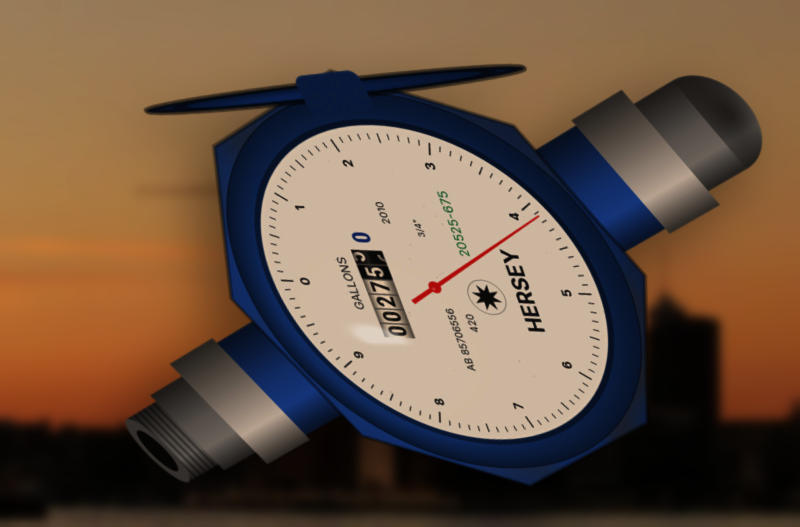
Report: 27554.1gal
